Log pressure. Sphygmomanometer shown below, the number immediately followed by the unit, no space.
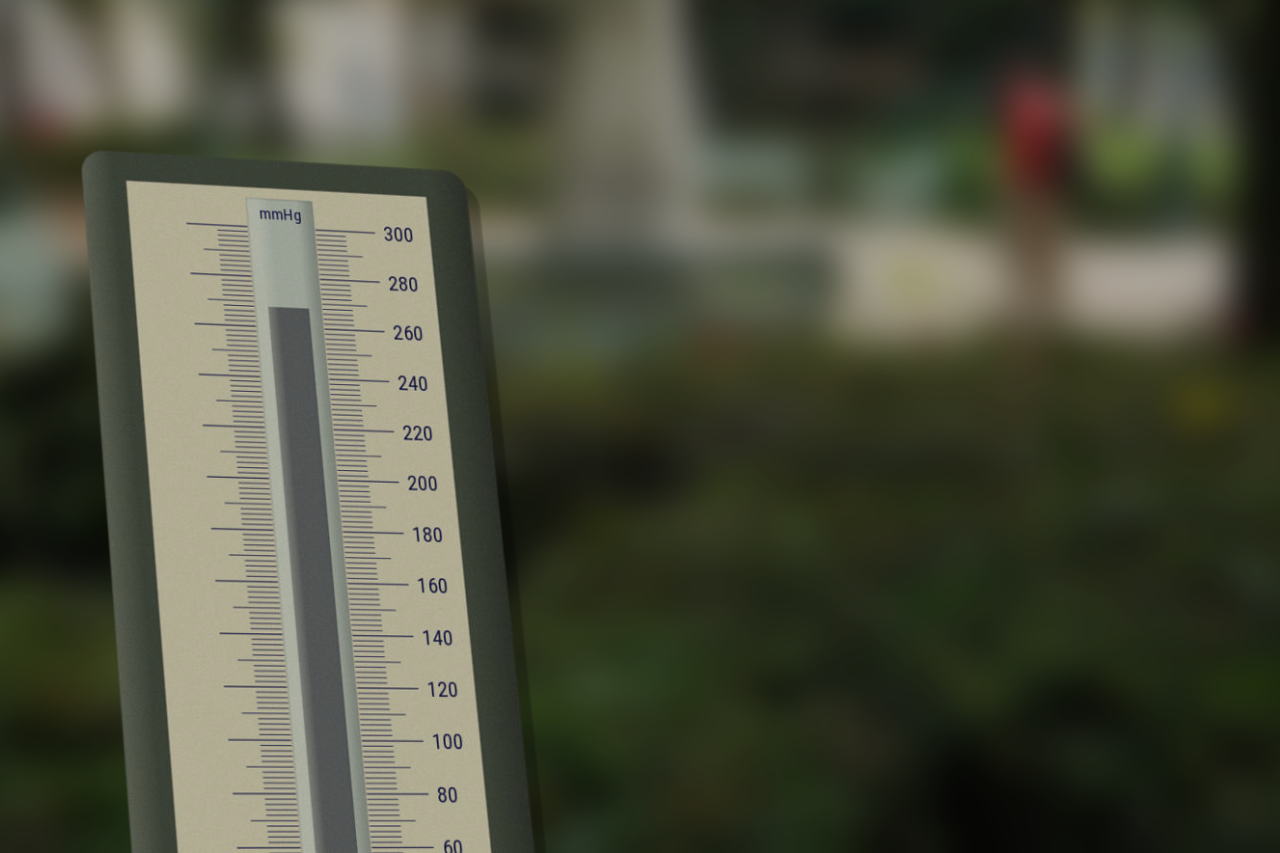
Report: 268mmHg
